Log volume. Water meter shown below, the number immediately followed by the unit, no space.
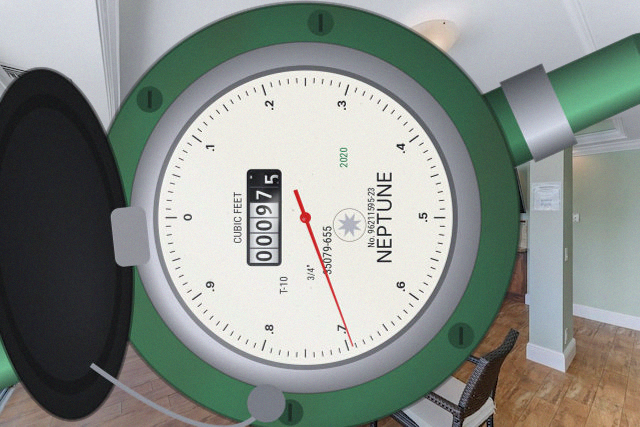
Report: 974.69ft³
